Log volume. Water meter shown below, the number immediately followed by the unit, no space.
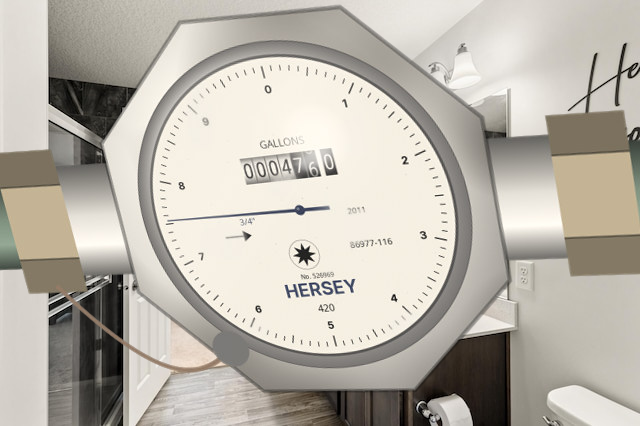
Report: 4757.5gal
